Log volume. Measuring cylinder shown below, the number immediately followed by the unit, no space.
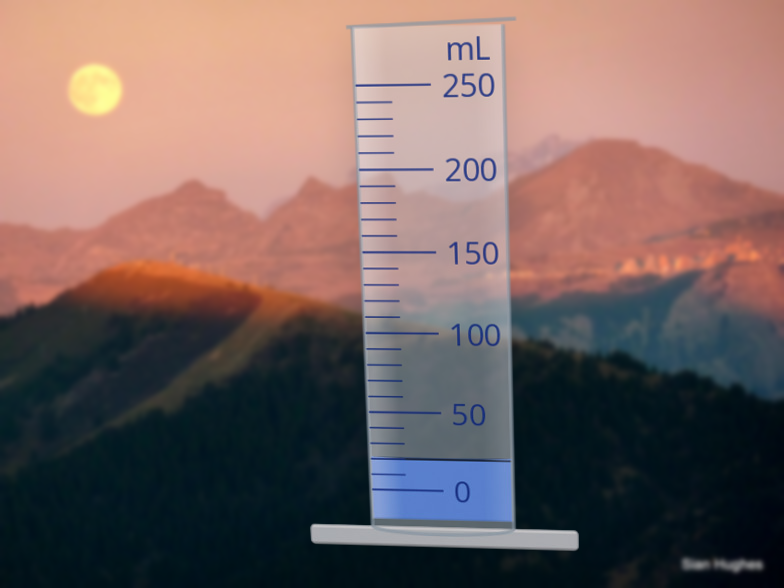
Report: 20mL
